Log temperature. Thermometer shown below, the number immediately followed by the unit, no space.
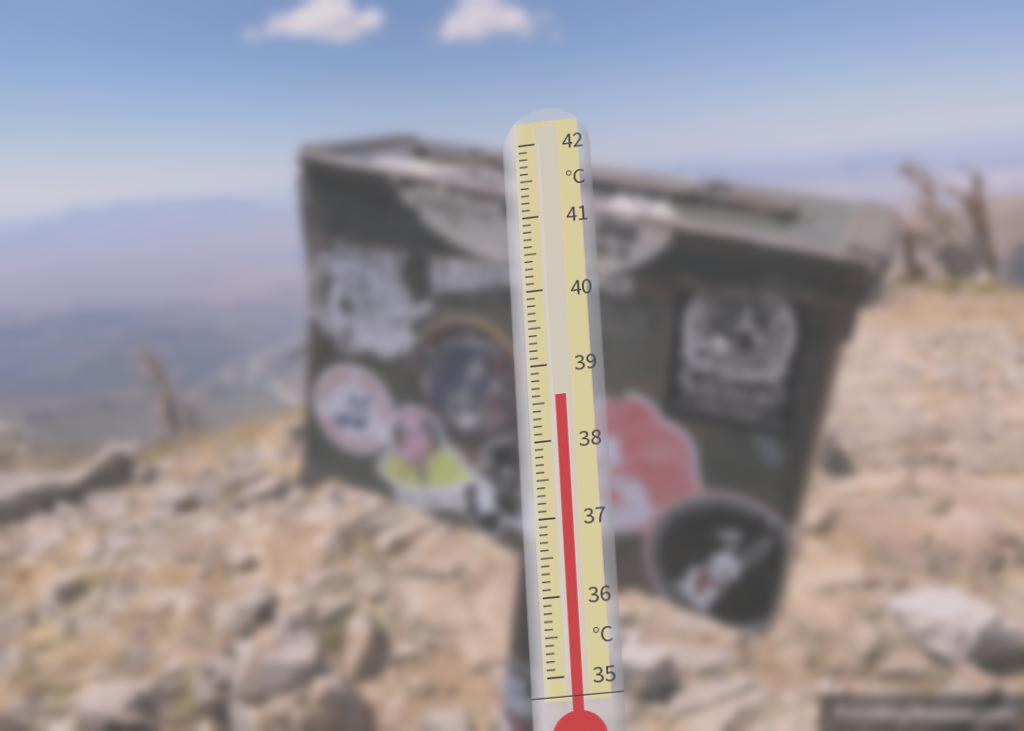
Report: 38.6°C
